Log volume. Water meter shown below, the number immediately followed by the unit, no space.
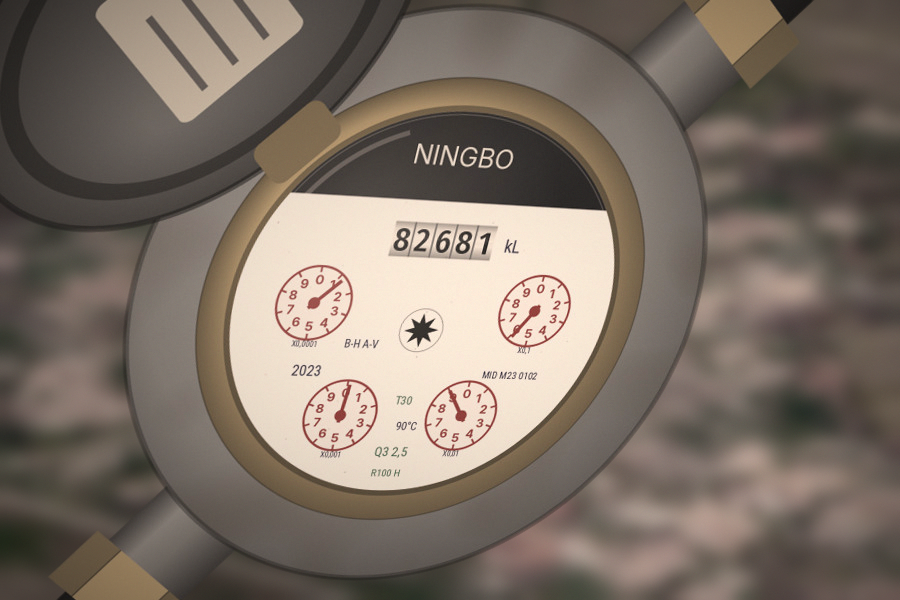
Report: 82681.5901kL
